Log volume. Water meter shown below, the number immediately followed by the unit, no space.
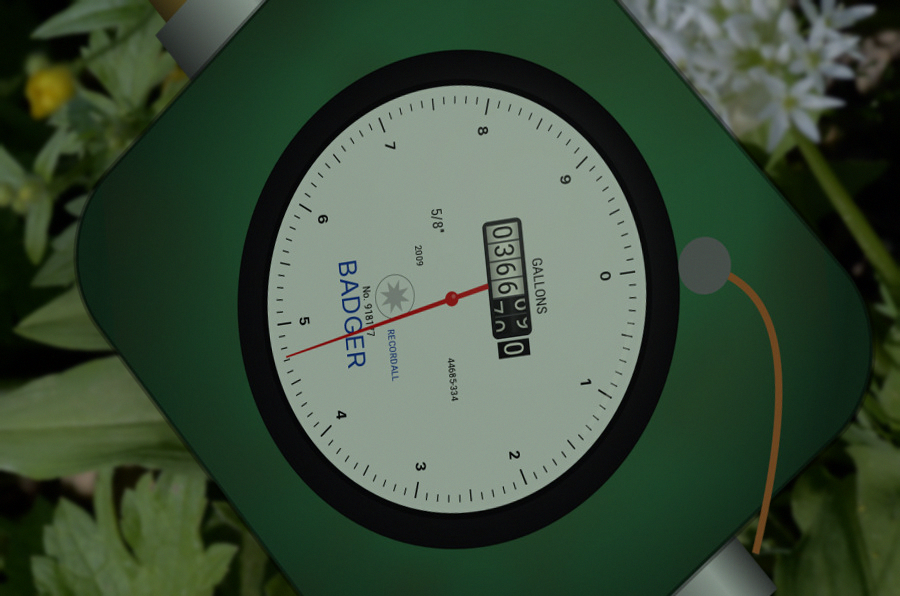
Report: 366694.7gal
